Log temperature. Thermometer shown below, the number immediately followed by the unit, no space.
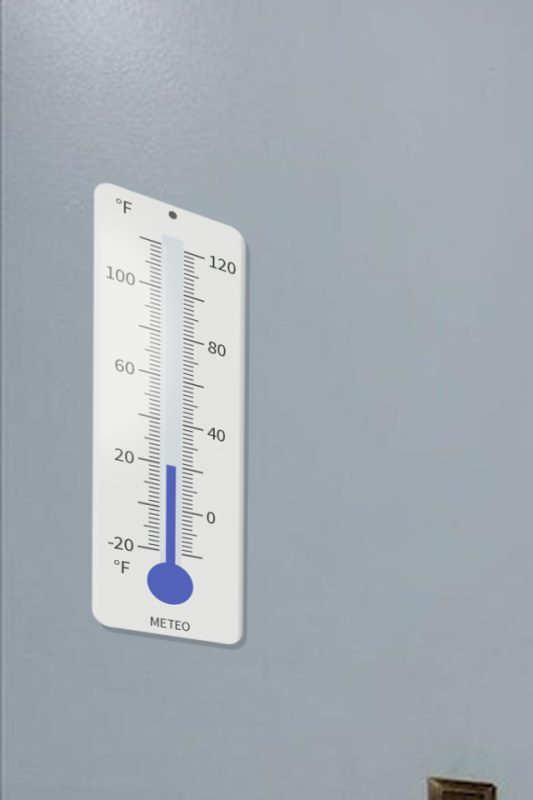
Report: 20°F
